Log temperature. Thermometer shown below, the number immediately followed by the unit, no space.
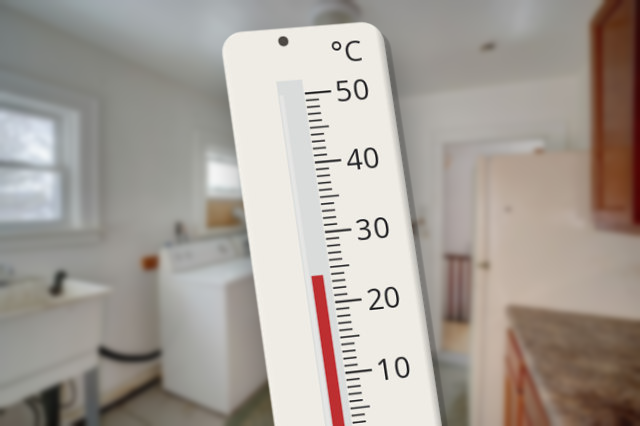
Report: 24°C
